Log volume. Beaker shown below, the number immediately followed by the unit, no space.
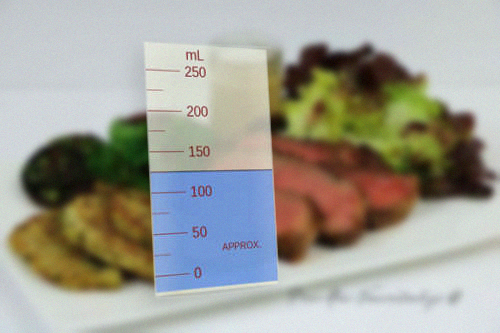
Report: 125mL
